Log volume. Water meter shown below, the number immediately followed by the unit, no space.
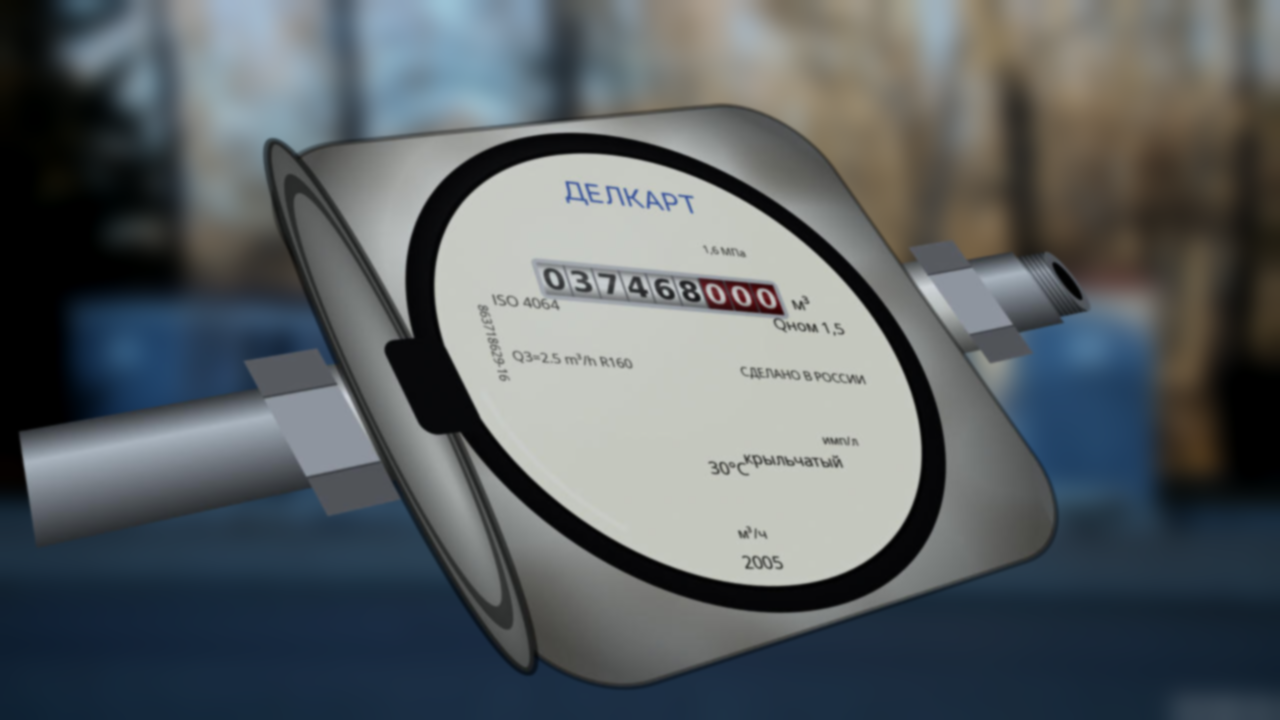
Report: 37468.000m³
